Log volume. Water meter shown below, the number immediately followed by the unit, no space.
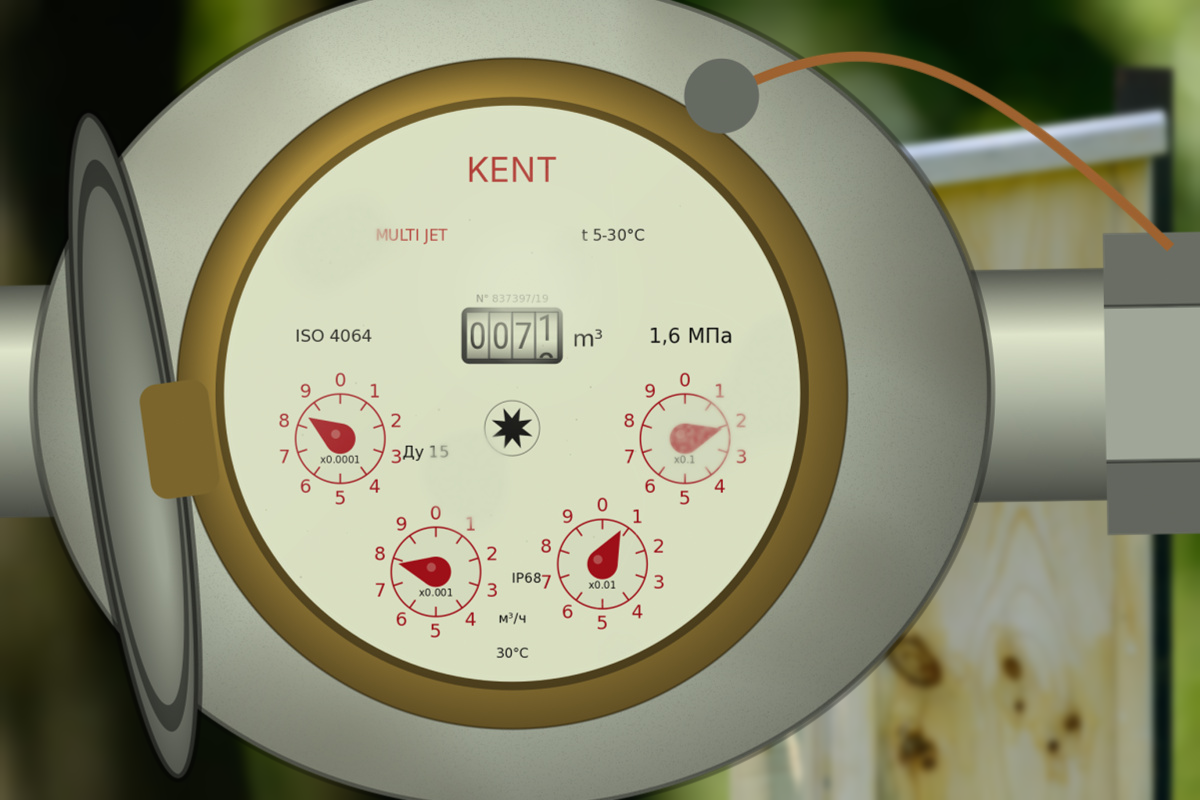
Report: 71.2078m³
